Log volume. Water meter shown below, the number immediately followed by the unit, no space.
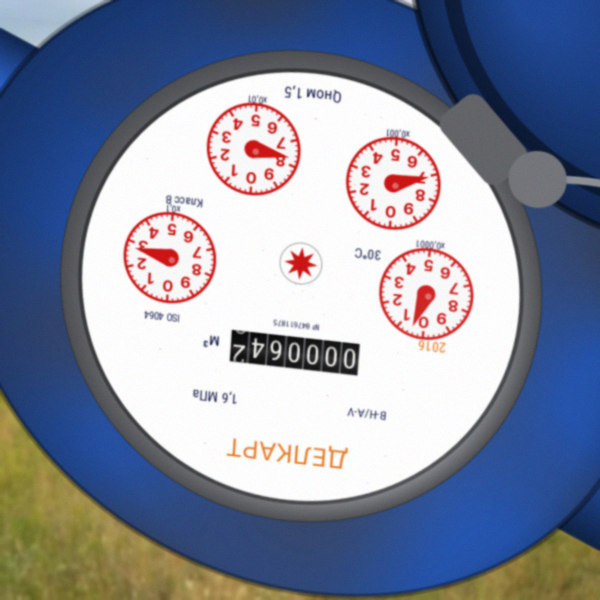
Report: 642.2770m³
